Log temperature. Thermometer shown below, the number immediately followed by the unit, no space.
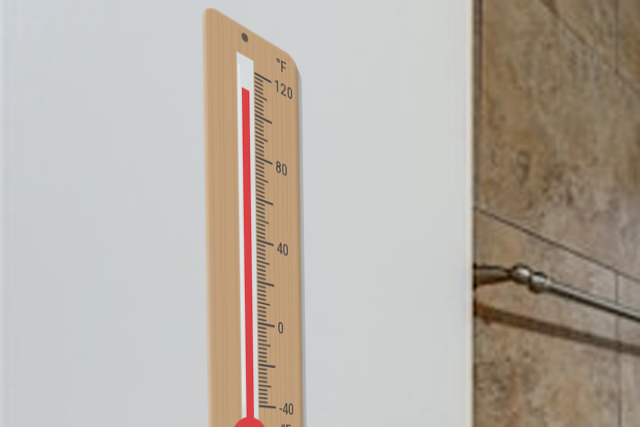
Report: 110°F
